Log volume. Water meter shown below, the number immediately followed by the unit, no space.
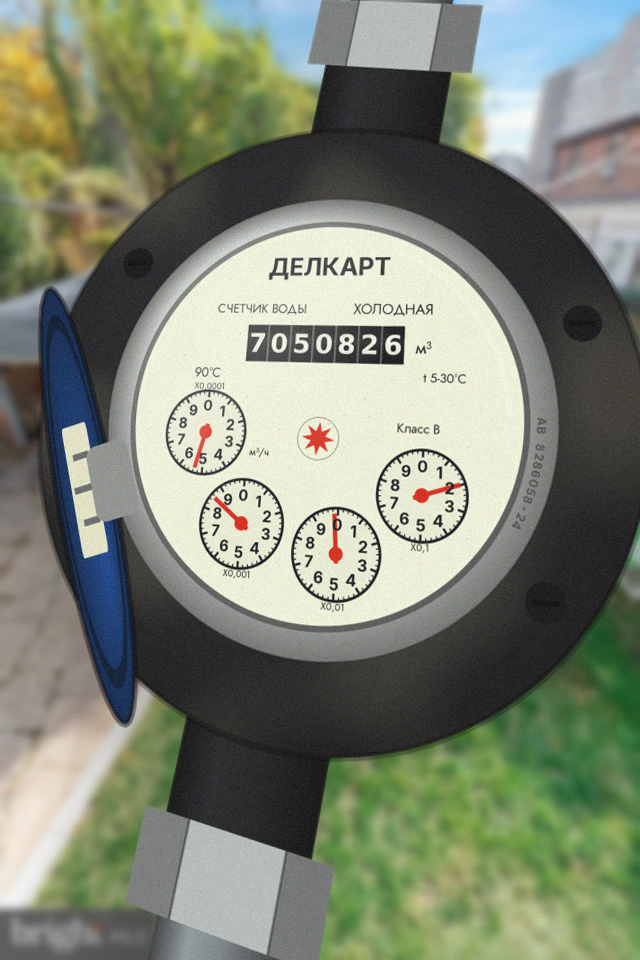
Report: 7050826.1985m³
